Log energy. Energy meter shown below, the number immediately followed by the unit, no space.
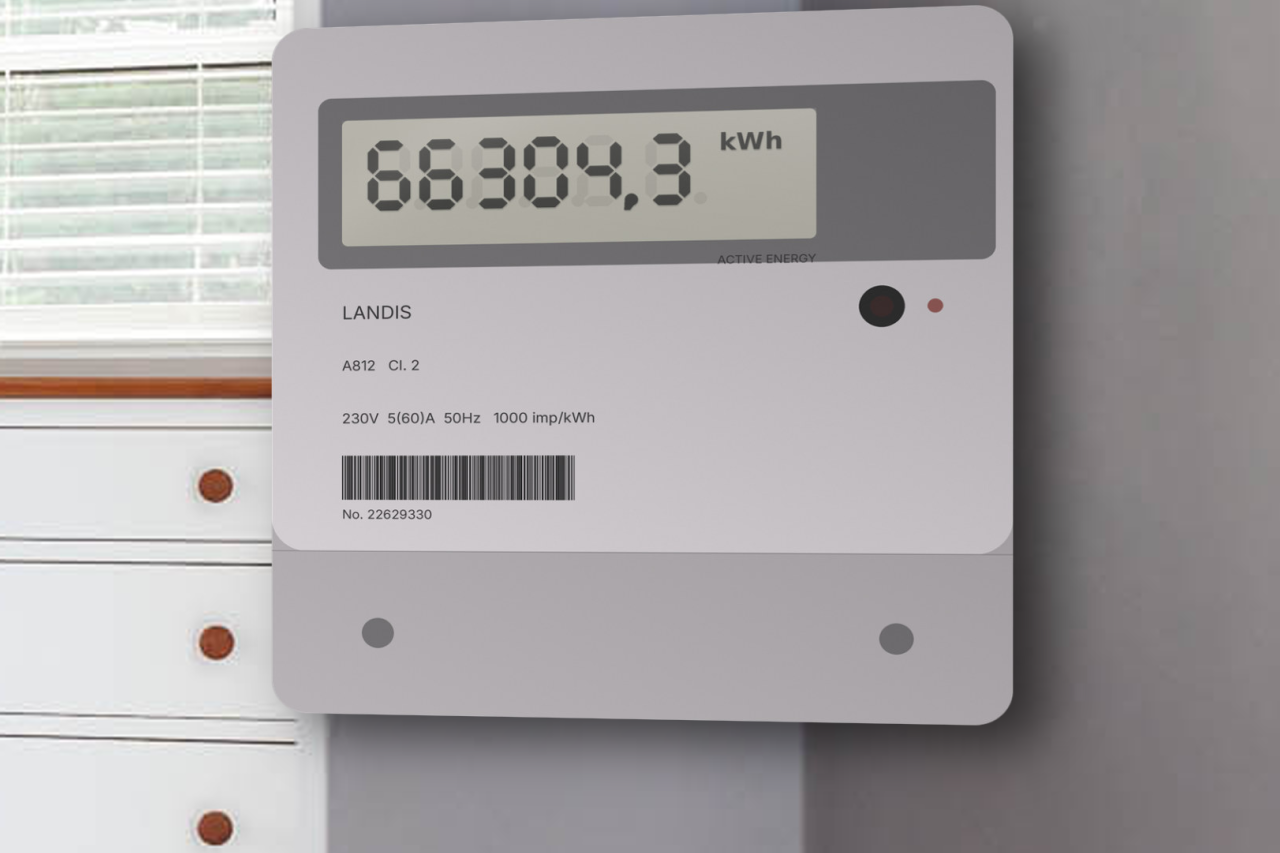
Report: 66304.3kWh
